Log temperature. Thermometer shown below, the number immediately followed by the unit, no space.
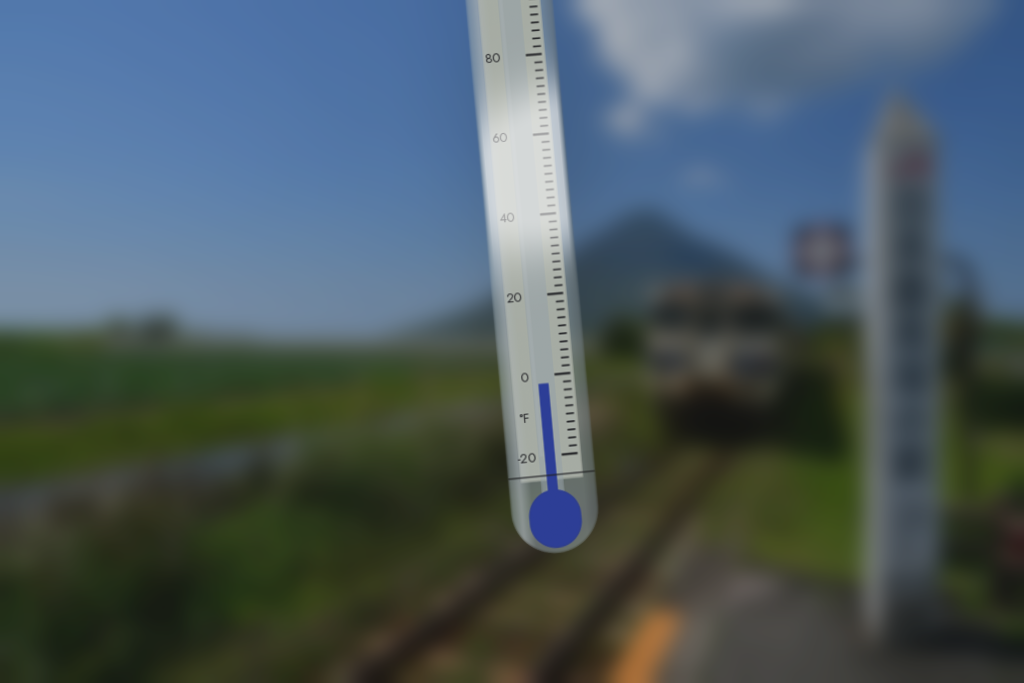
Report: -2°F
